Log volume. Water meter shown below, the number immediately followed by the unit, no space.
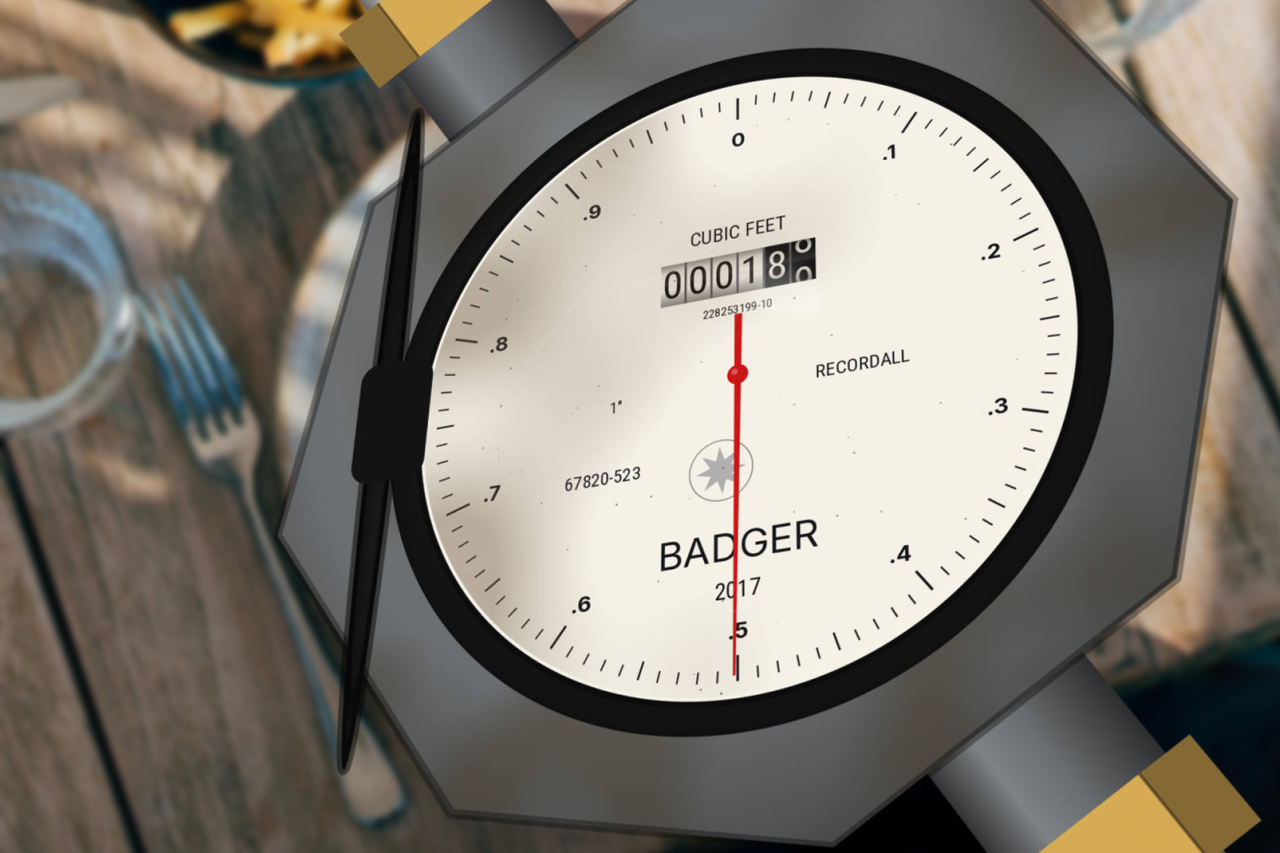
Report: 188.50ft³
